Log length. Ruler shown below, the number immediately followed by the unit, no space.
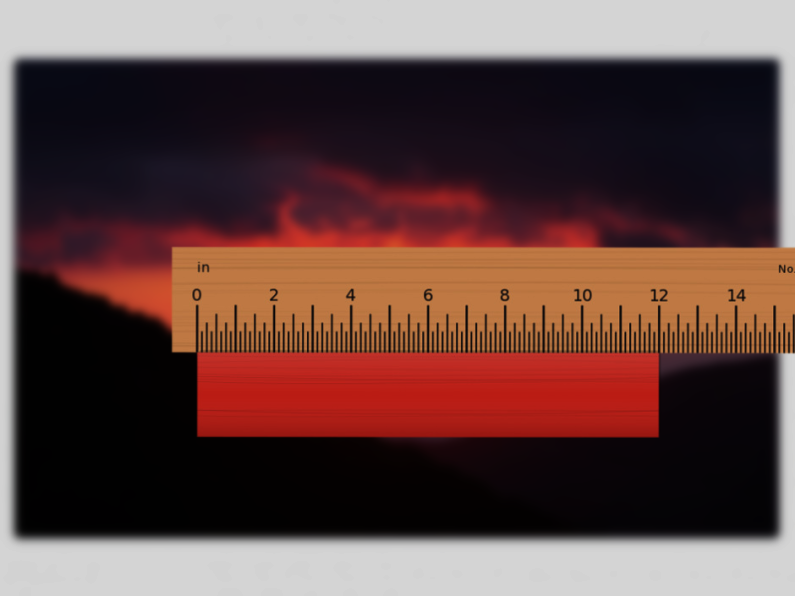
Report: 12in
